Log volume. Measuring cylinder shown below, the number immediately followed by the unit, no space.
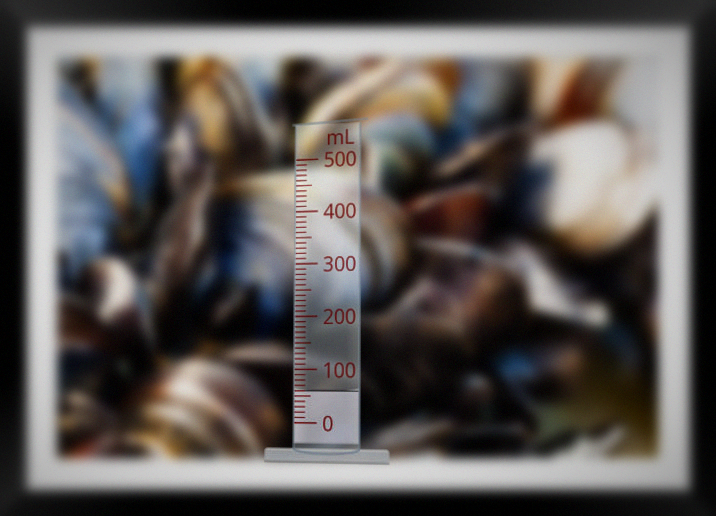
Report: 60mL
